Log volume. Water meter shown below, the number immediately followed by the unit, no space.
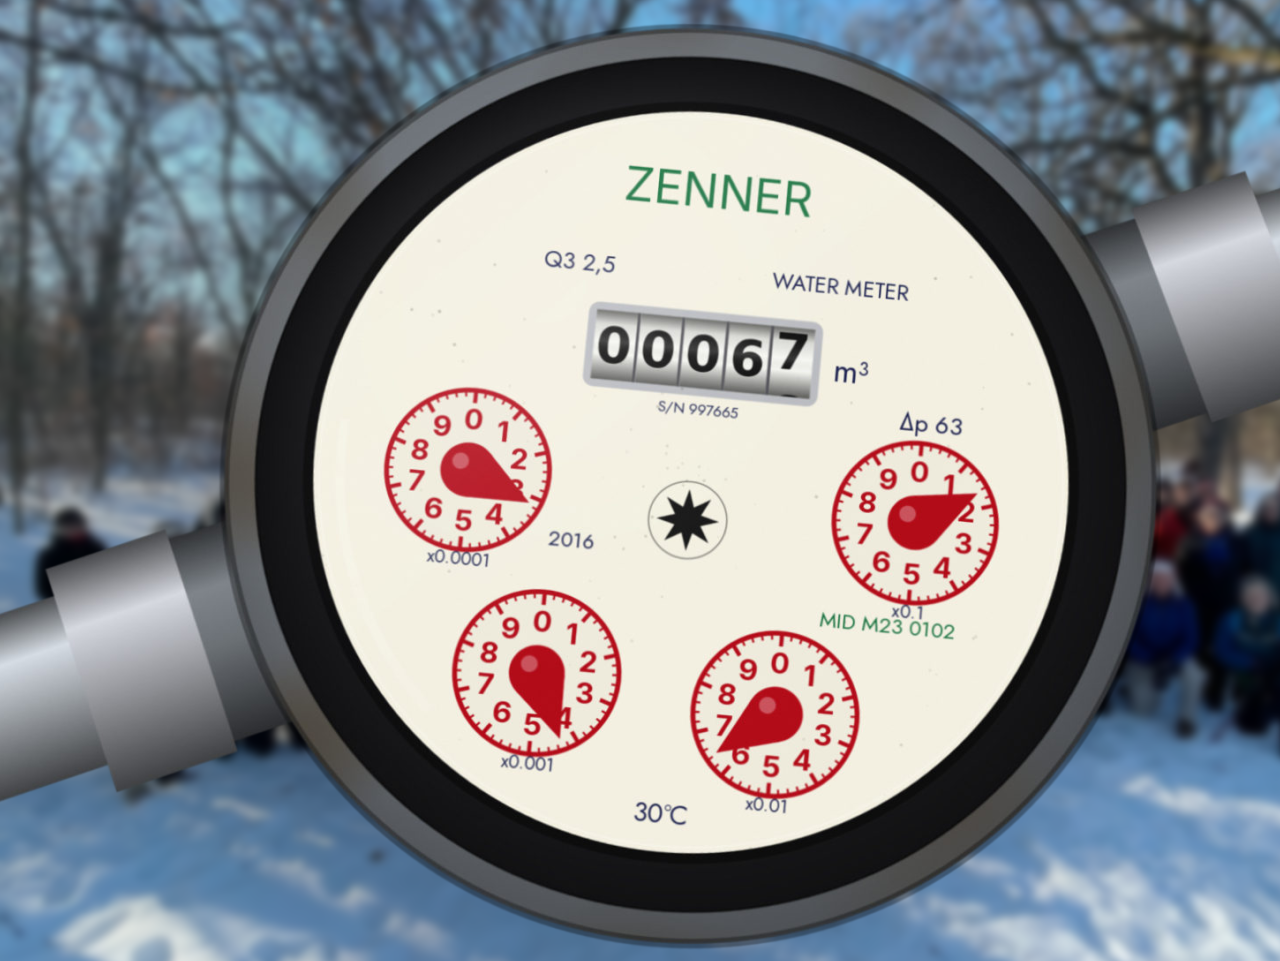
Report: 67.1643m³
